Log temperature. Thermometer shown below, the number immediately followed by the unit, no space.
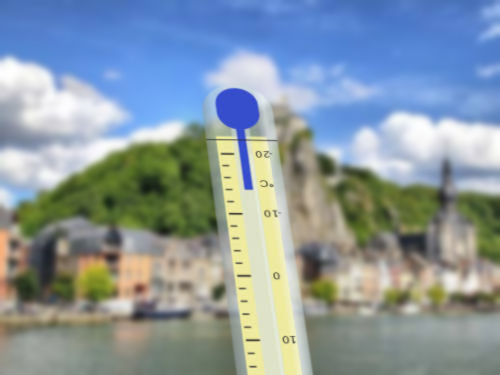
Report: -14°C
